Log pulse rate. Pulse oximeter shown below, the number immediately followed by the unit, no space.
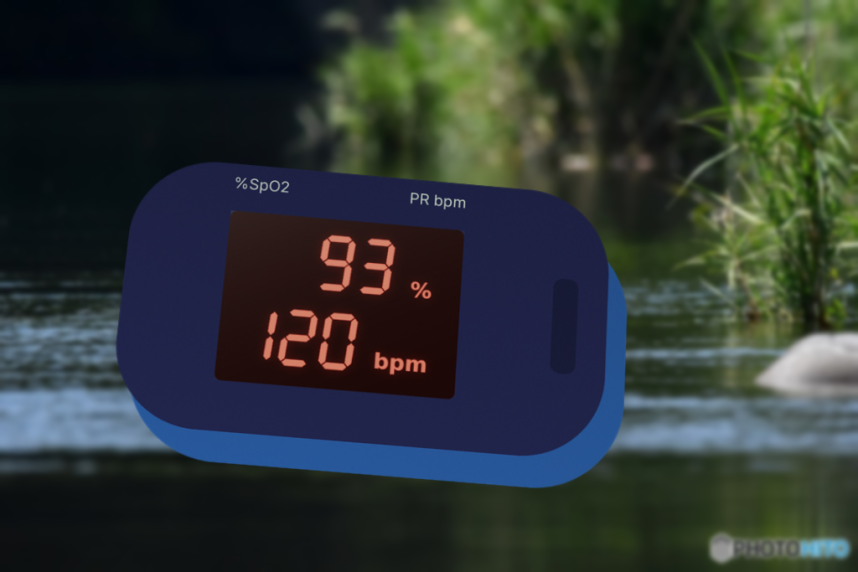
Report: 120bpm
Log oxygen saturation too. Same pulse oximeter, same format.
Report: 93%
